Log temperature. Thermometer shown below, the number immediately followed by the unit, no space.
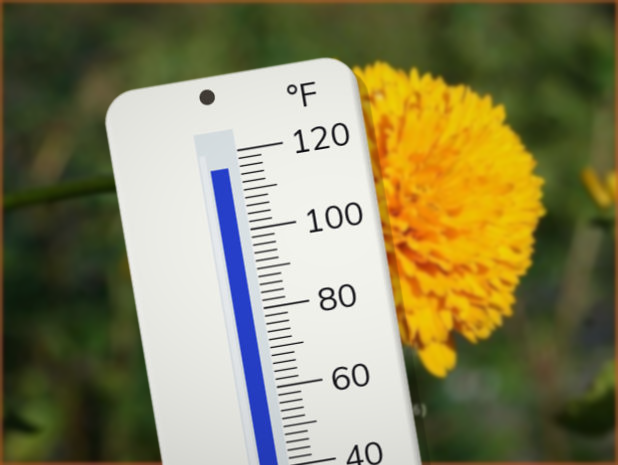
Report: 116°F
